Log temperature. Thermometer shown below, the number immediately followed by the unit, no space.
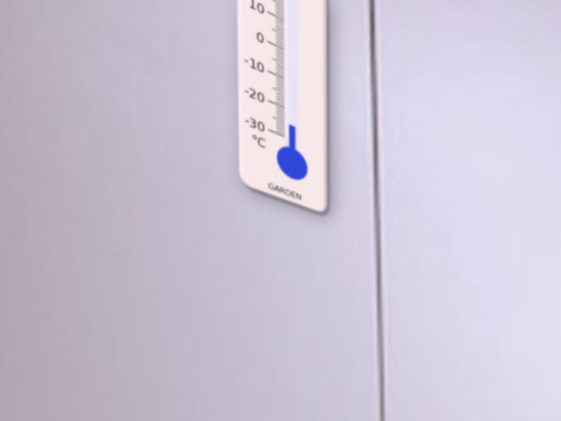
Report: -25°C
